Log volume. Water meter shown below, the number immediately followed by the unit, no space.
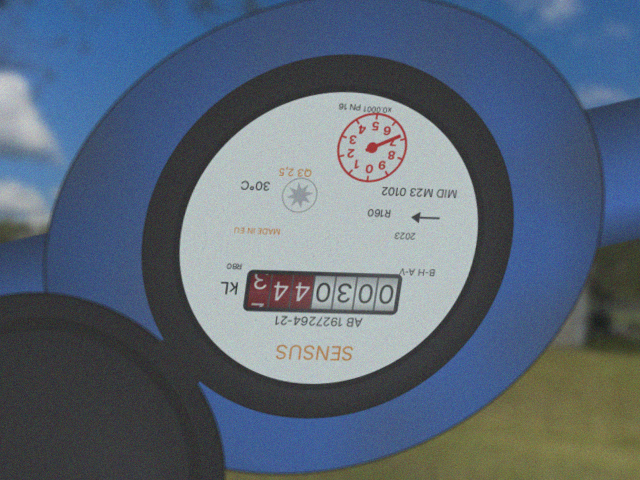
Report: 30.4426kL
